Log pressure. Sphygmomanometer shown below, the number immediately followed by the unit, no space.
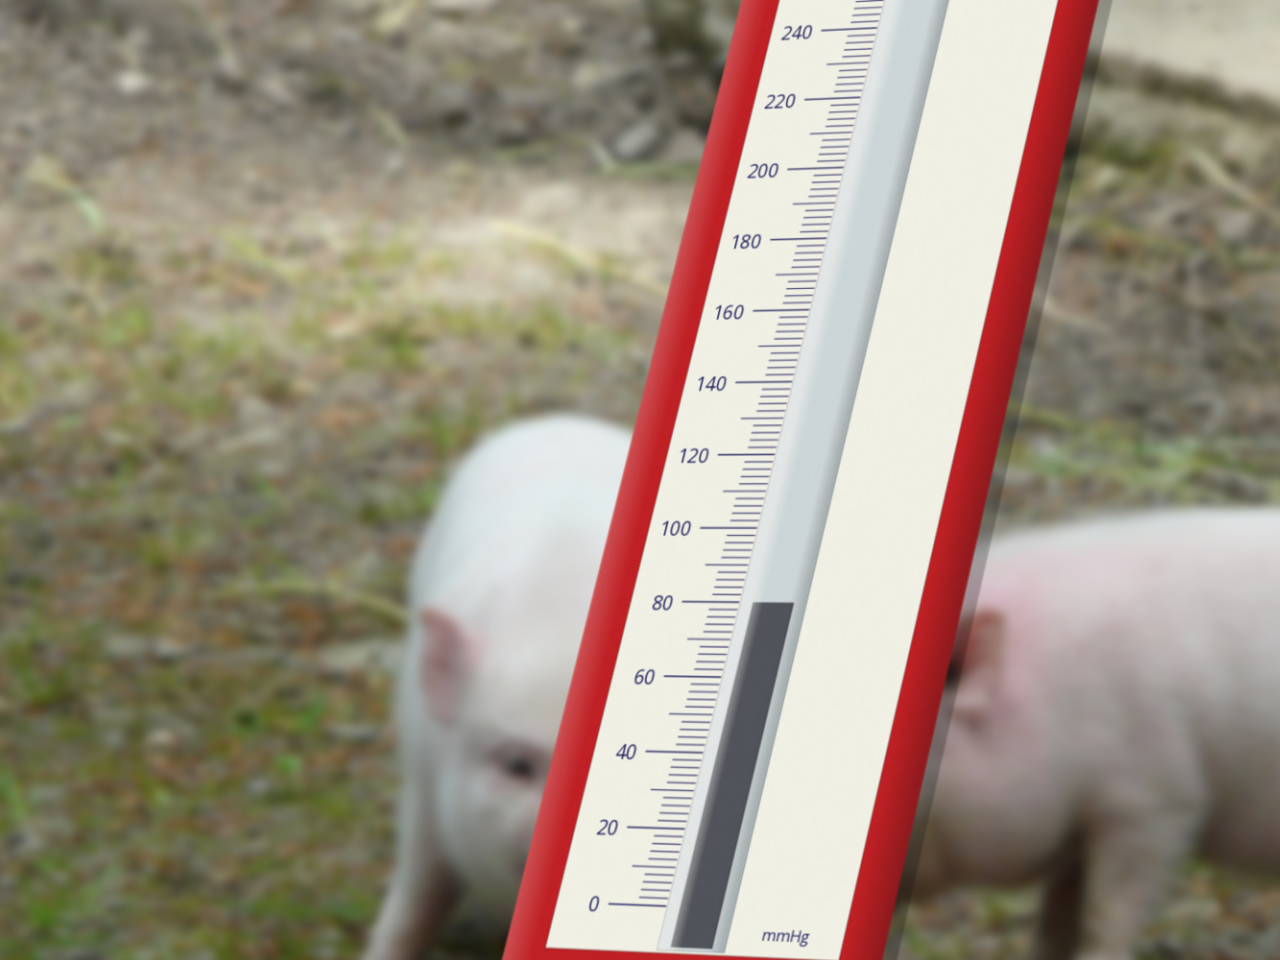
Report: 80mmHg
